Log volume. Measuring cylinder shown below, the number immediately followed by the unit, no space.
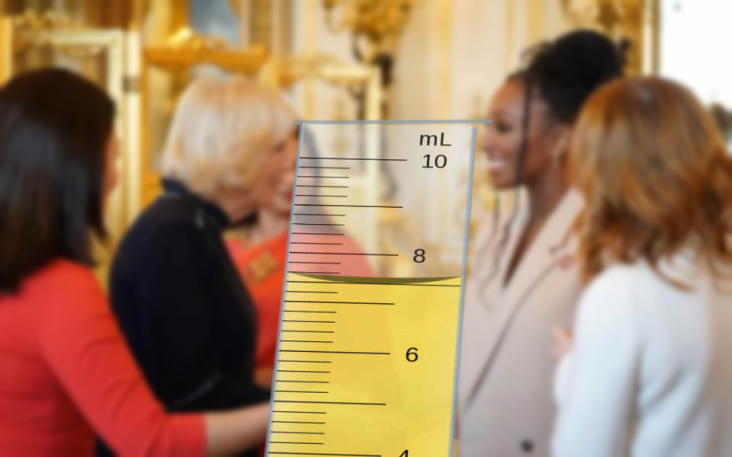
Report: 7.4mL
